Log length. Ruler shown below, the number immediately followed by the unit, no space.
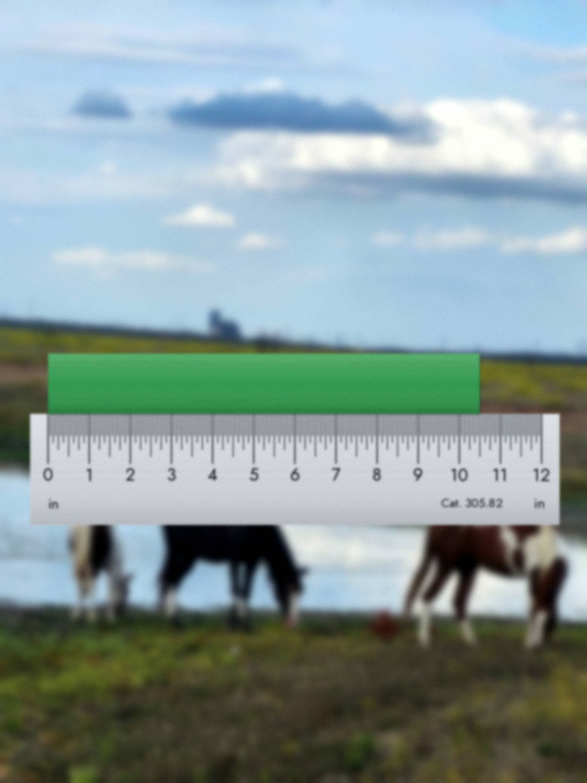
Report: 10.5in
